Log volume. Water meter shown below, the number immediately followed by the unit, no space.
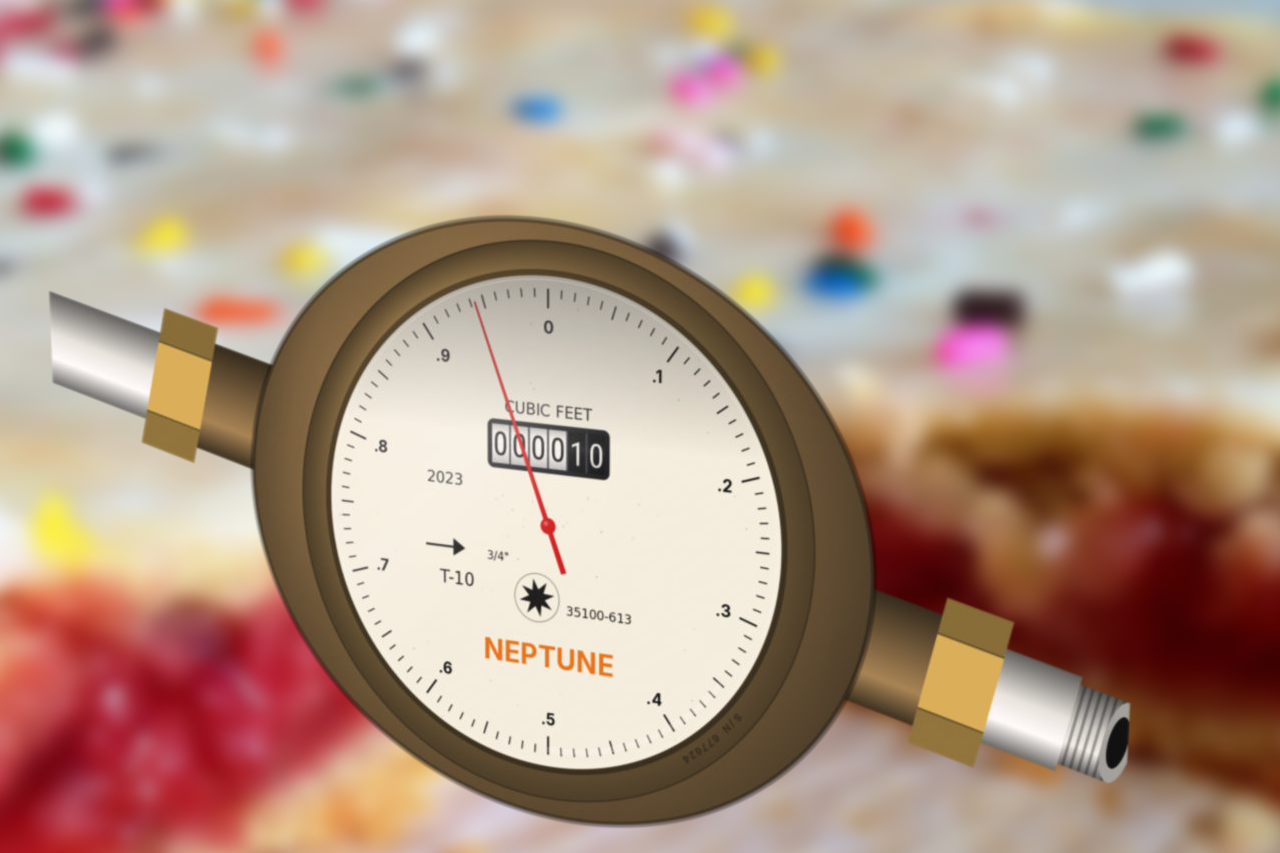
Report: 9.94ft³
